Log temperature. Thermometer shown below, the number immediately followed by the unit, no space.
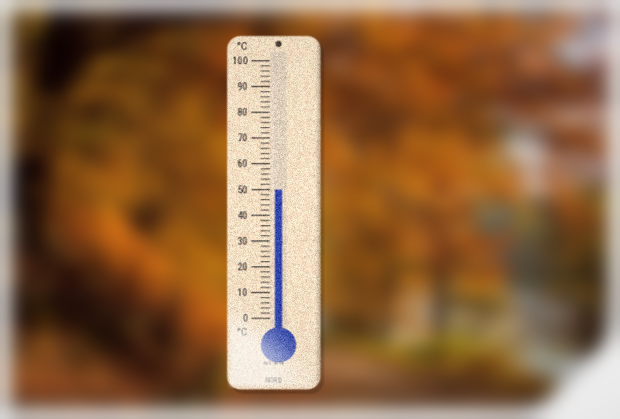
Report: 50°C
